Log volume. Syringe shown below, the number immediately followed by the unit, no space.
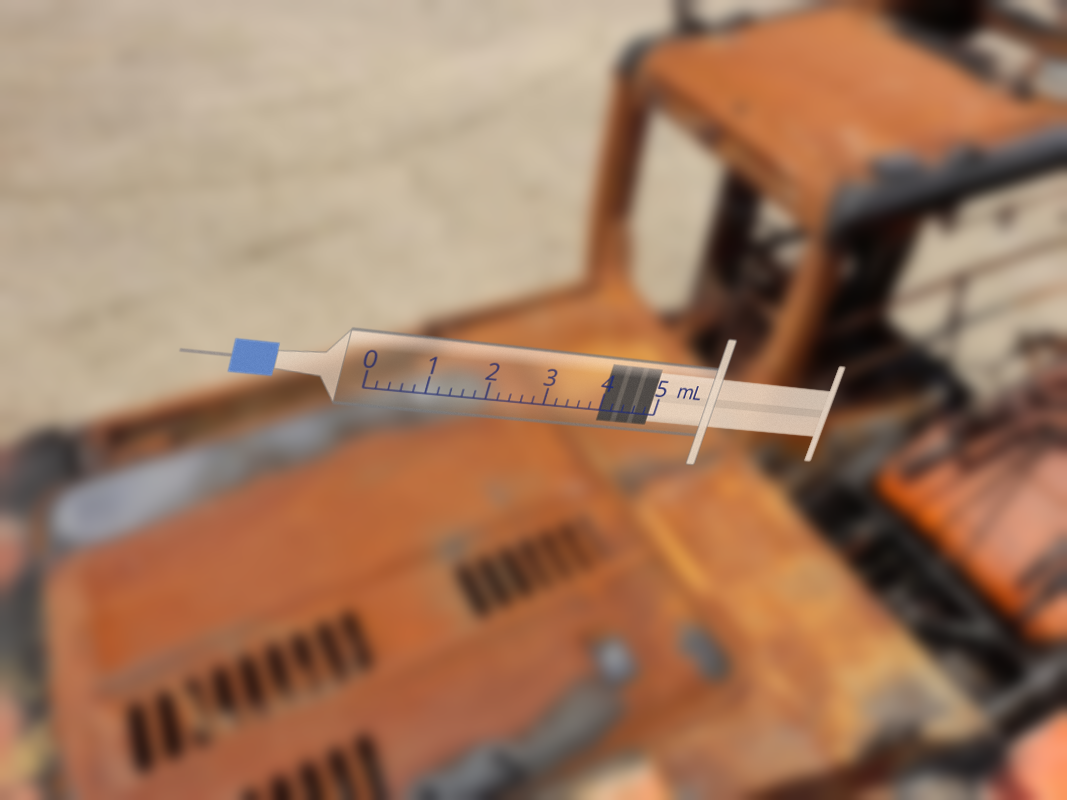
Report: 4mL
